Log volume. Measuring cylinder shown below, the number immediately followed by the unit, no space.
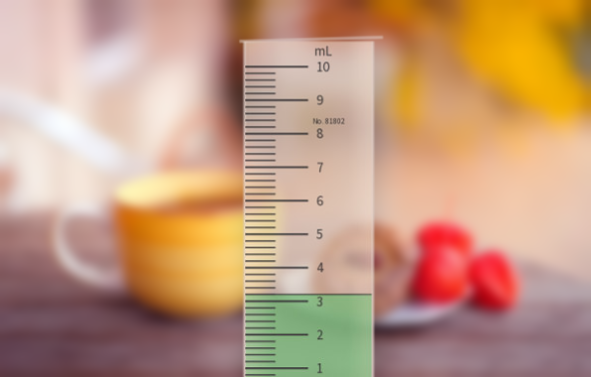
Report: 3.2mL
